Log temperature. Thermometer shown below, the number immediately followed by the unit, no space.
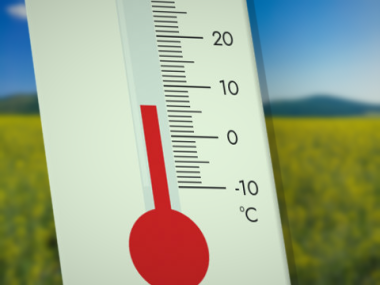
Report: 6°C
